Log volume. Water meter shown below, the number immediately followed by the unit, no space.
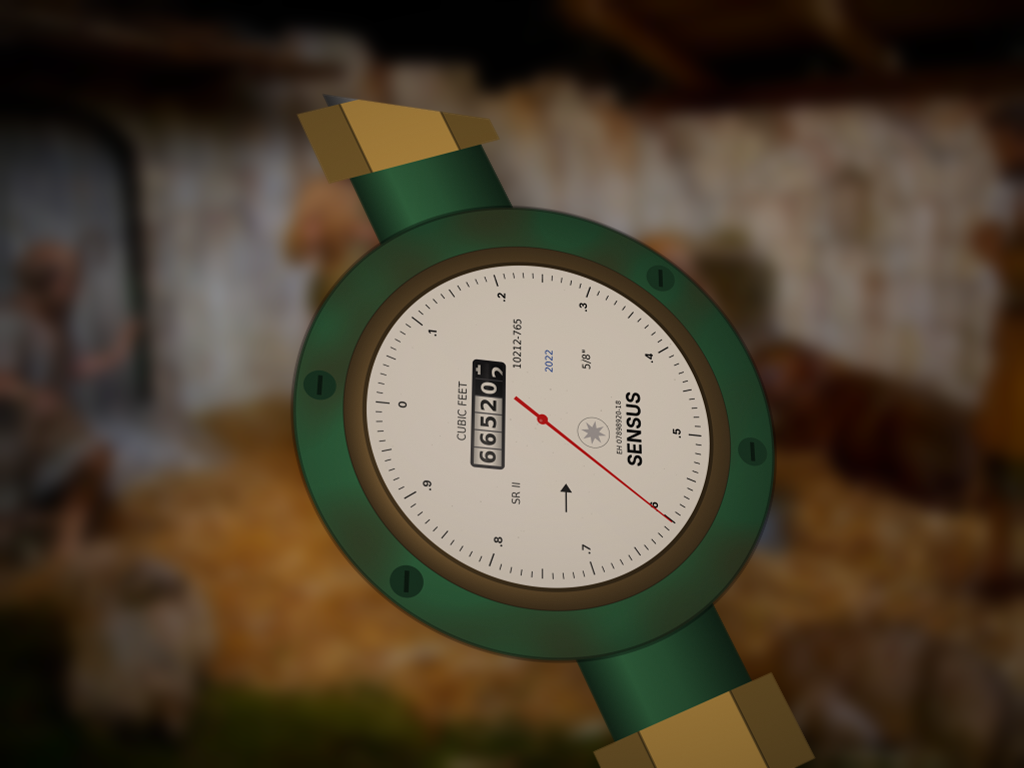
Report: 665201.60ft³
